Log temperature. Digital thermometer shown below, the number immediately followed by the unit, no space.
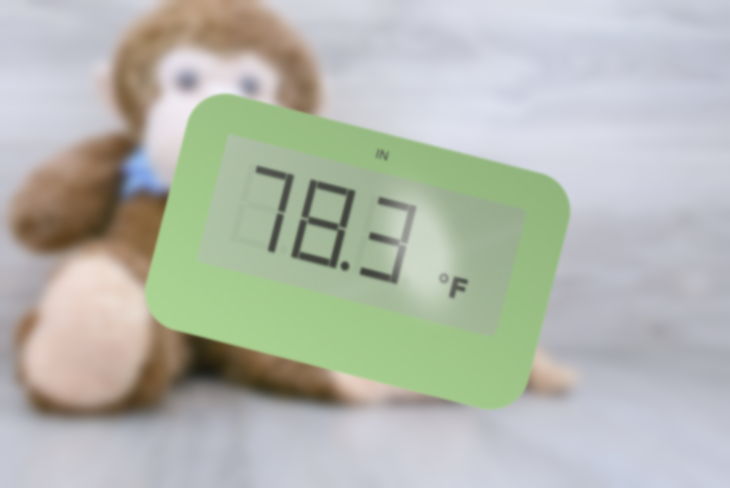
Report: 78.3°F
